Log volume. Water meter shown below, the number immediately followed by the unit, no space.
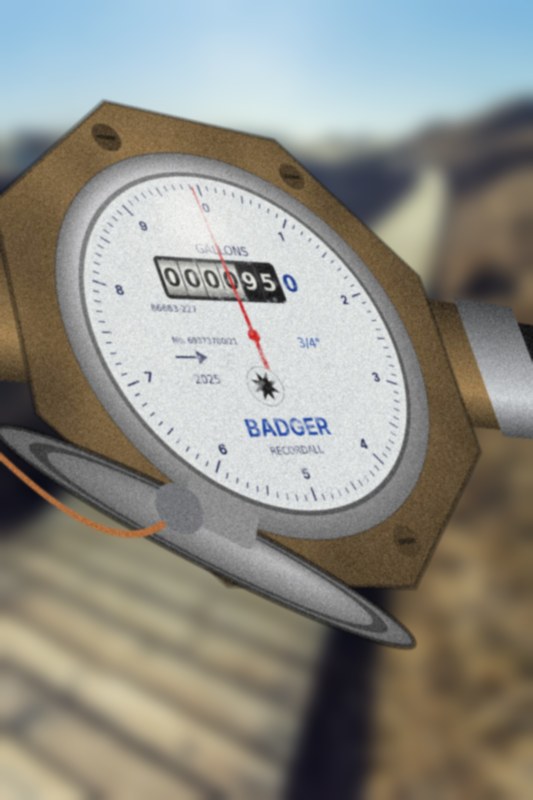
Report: 949.9gal
